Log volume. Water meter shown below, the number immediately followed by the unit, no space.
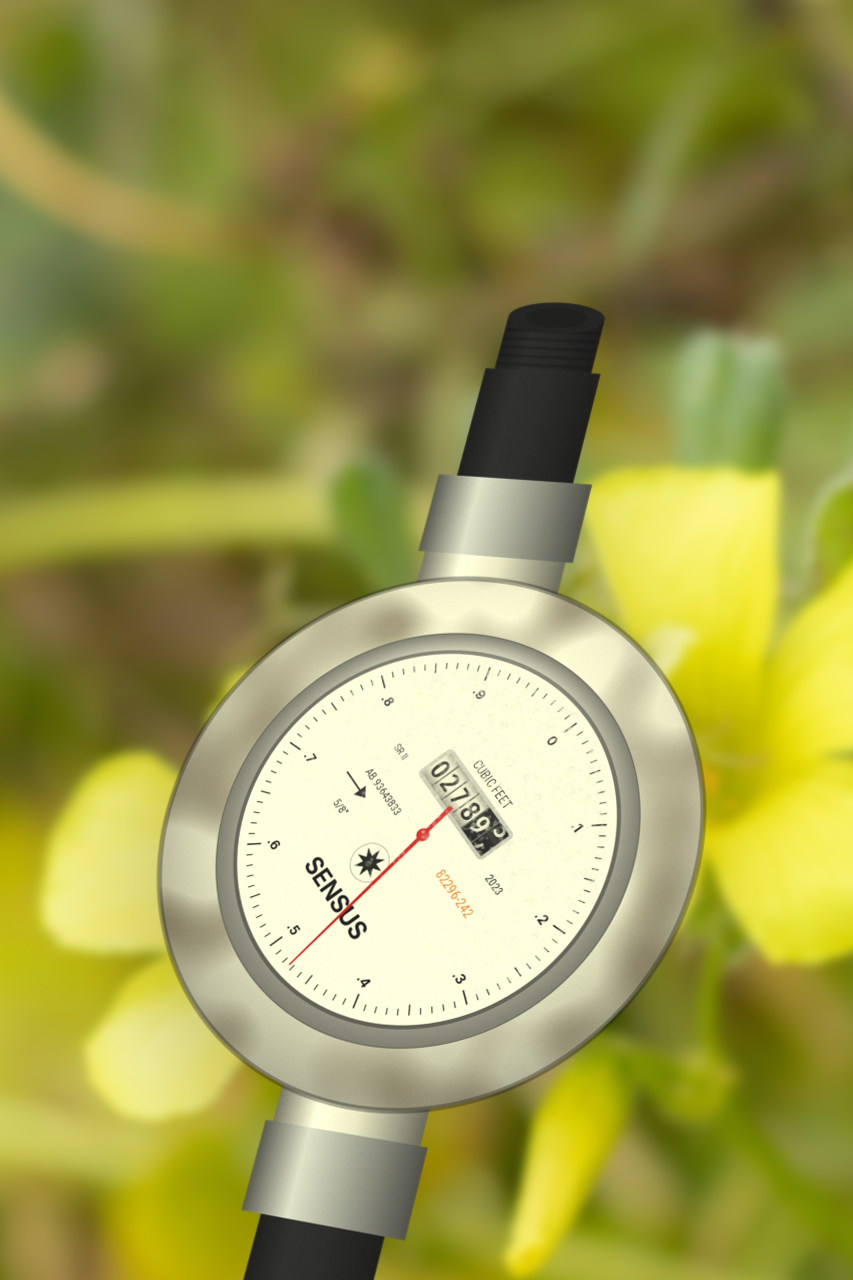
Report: 27893.47ft³
